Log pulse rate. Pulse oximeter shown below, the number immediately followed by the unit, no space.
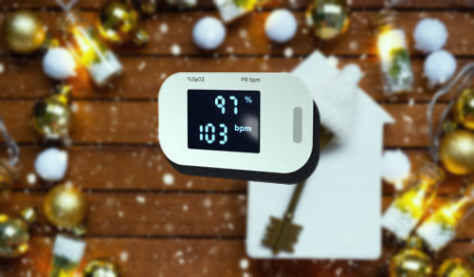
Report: 103bpm
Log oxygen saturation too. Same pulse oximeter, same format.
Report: 97%
